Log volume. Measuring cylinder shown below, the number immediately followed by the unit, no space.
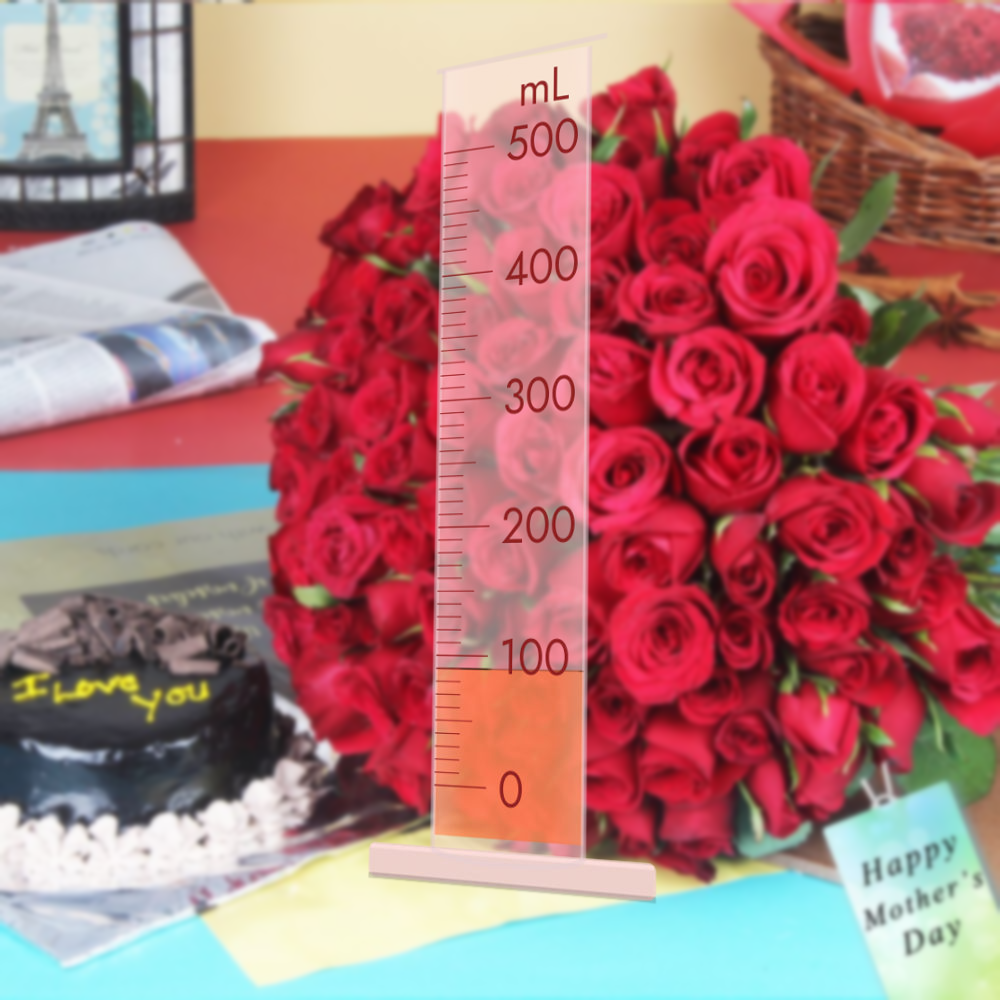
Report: 90mL
